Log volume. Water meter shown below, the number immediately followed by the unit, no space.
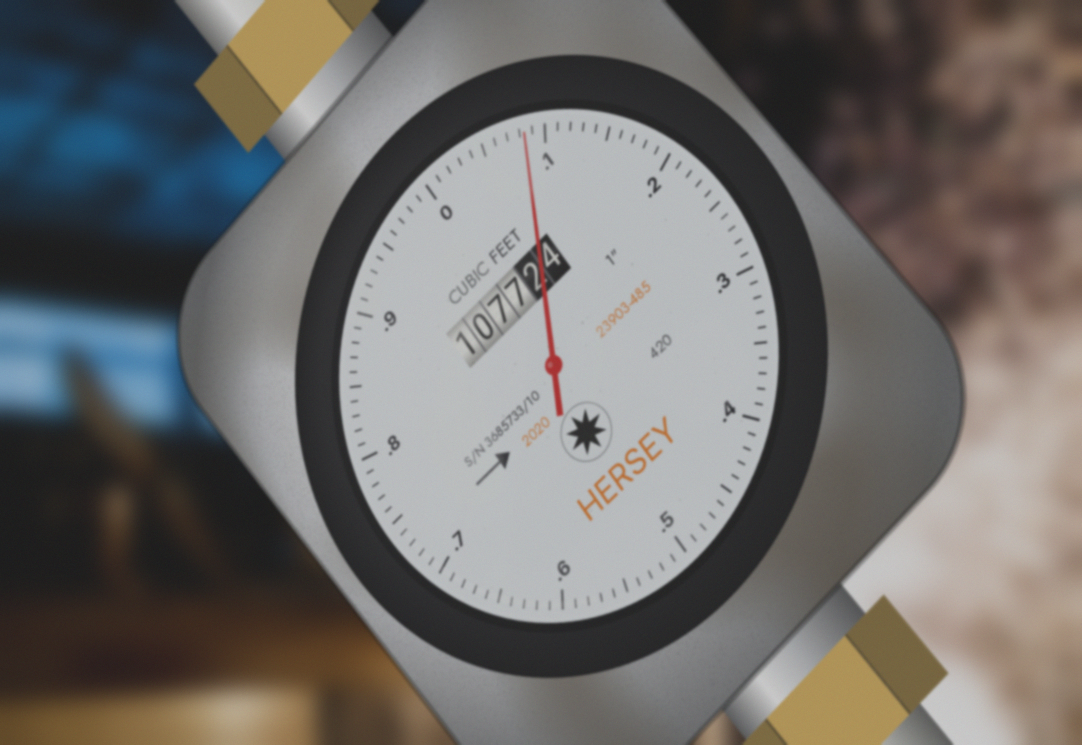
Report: 107724.08ft³
